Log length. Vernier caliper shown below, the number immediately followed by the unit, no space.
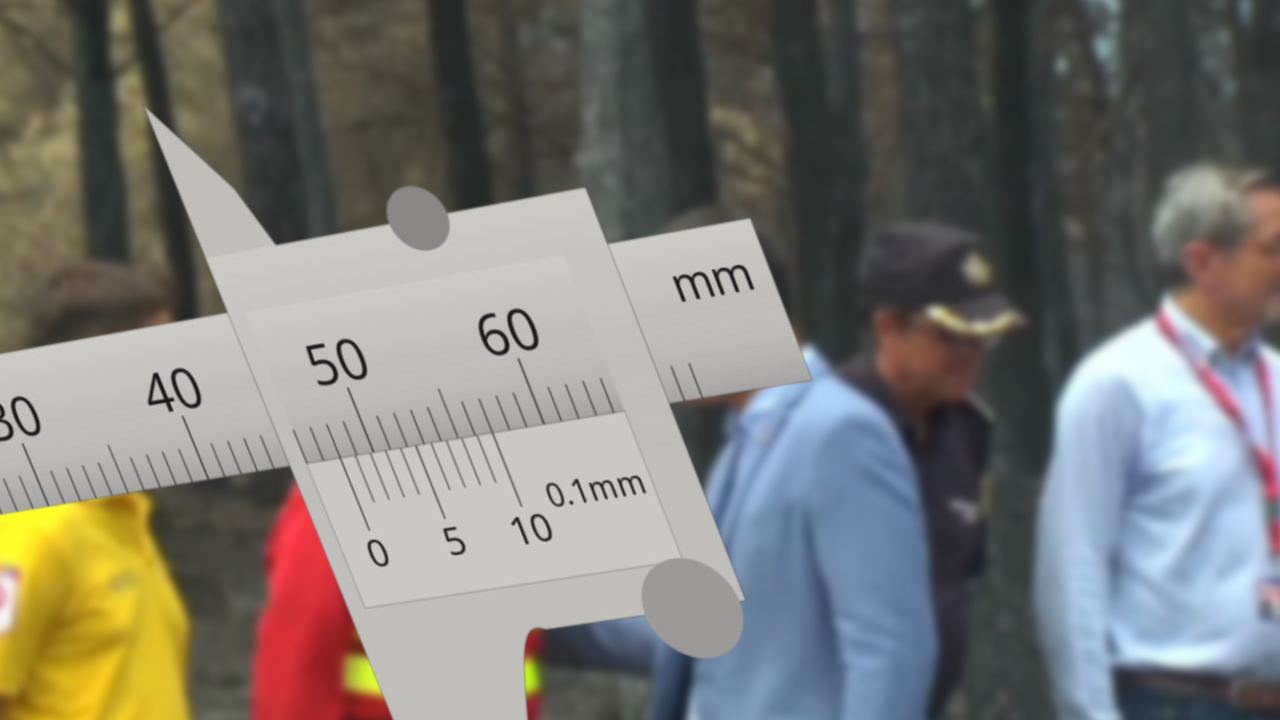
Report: 48.0mm
